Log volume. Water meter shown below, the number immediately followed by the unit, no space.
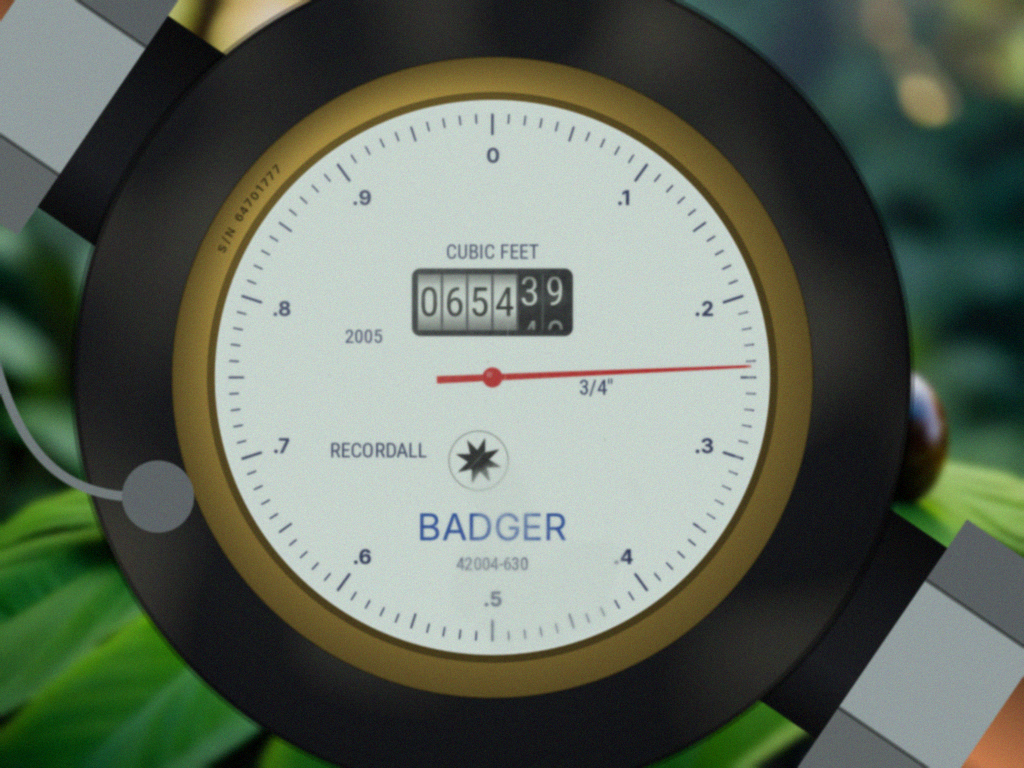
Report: 65439.24ft³
